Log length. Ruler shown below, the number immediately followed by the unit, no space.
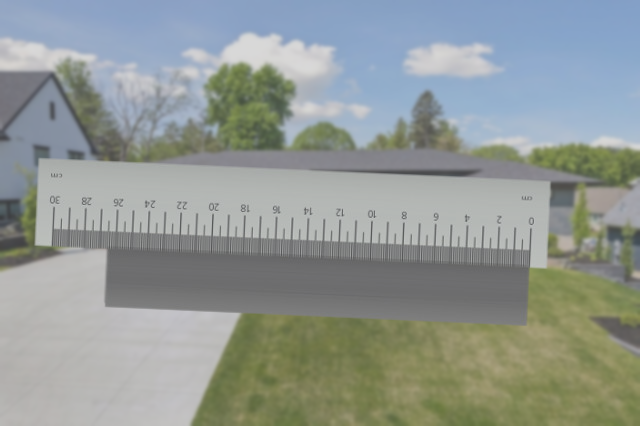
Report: 26.5cm
